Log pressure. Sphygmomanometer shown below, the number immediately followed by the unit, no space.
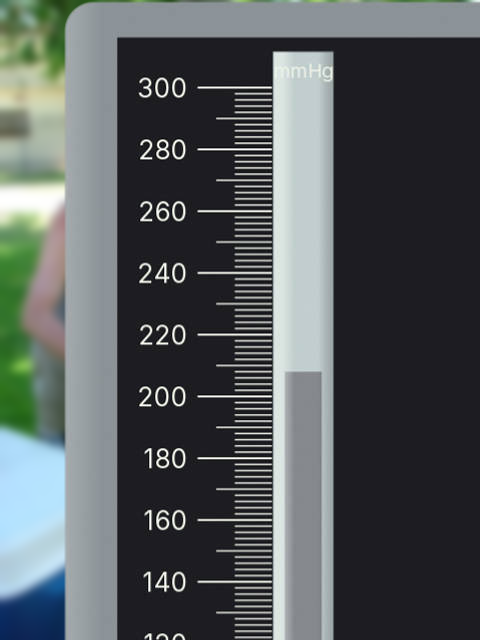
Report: 208mmHg
